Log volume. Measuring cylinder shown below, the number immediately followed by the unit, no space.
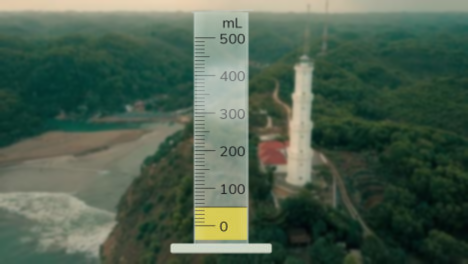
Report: 50mL
